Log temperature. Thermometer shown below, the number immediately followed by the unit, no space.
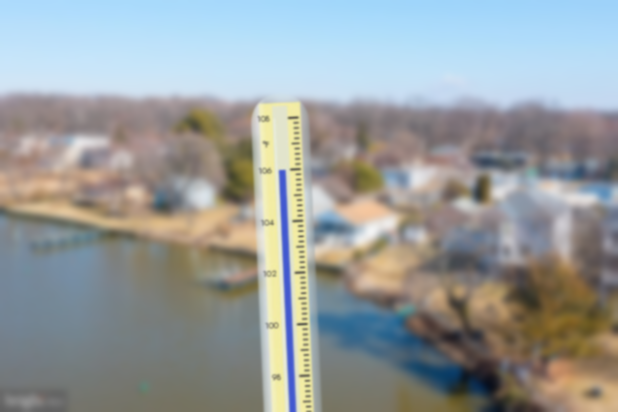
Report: 106°F
